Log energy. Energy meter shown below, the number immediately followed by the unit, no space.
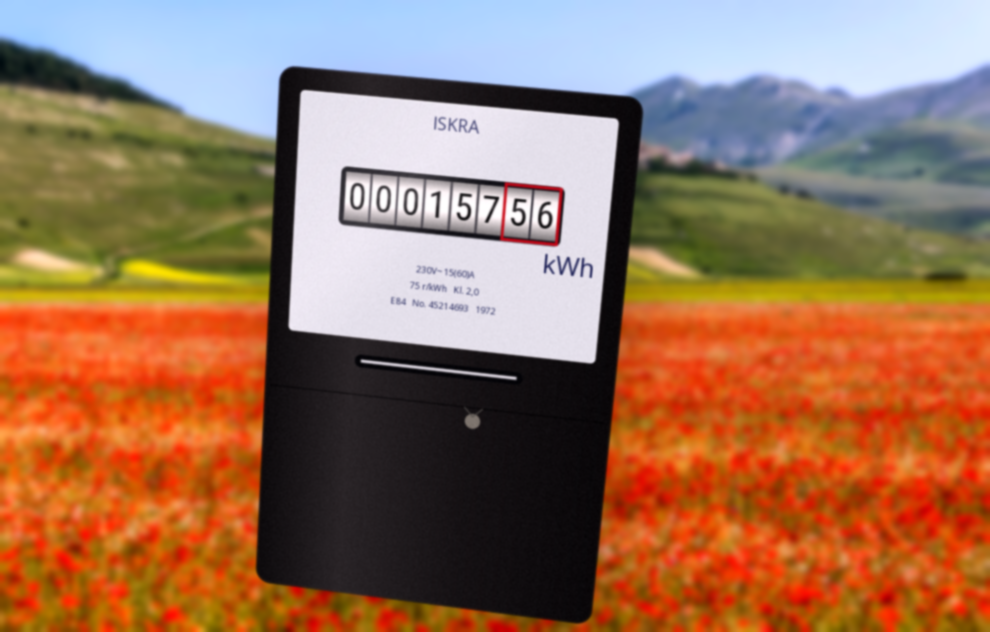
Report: 157.56kWh
